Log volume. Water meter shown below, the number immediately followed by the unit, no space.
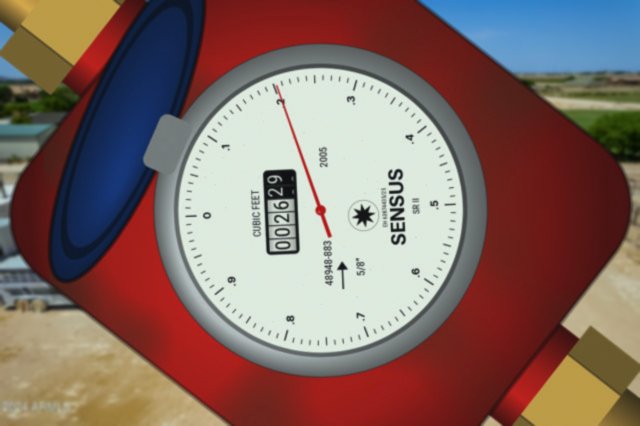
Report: 2629.20ft³
